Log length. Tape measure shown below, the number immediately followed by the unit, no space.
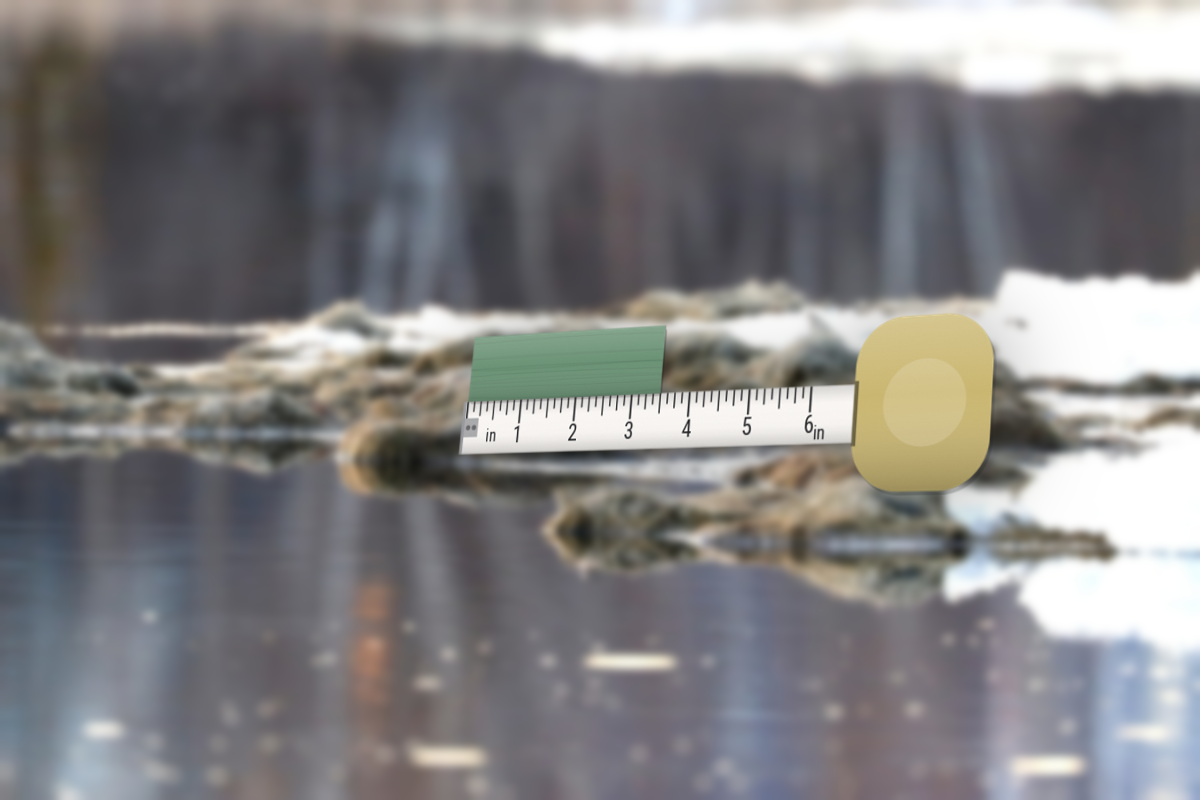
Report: 3.5in
